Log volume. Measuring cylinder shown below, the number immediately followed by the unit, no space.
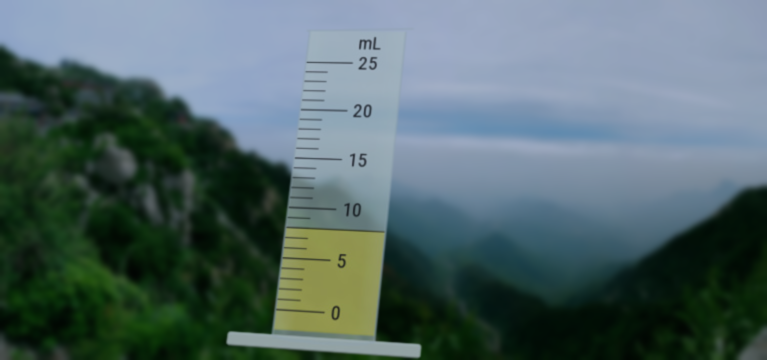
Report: 8mL
